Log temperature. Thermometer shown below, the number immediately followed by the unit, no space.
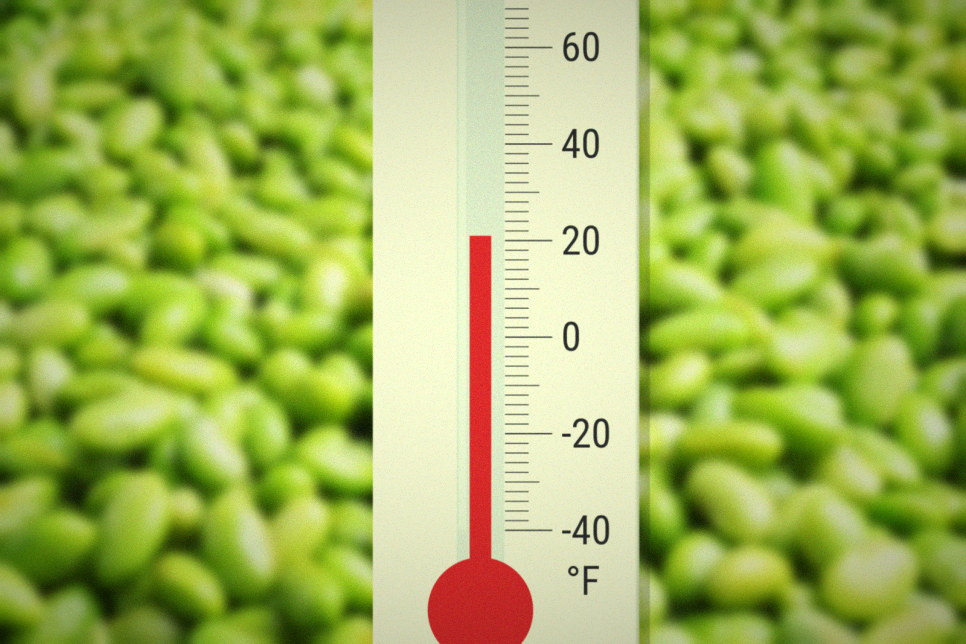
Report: 21°F
